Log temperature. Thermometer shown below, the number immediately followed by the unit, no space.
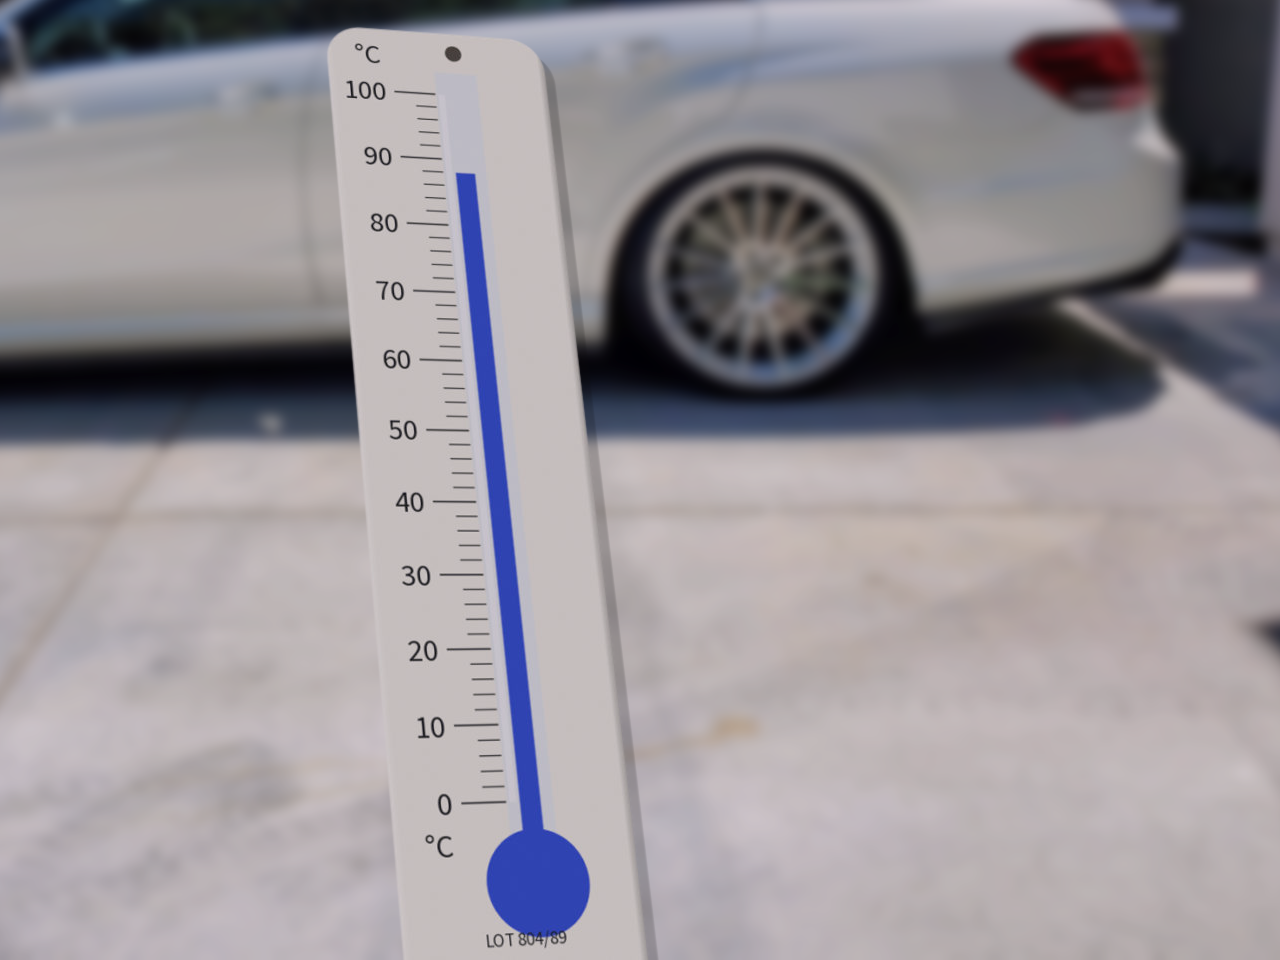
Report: 88°C
